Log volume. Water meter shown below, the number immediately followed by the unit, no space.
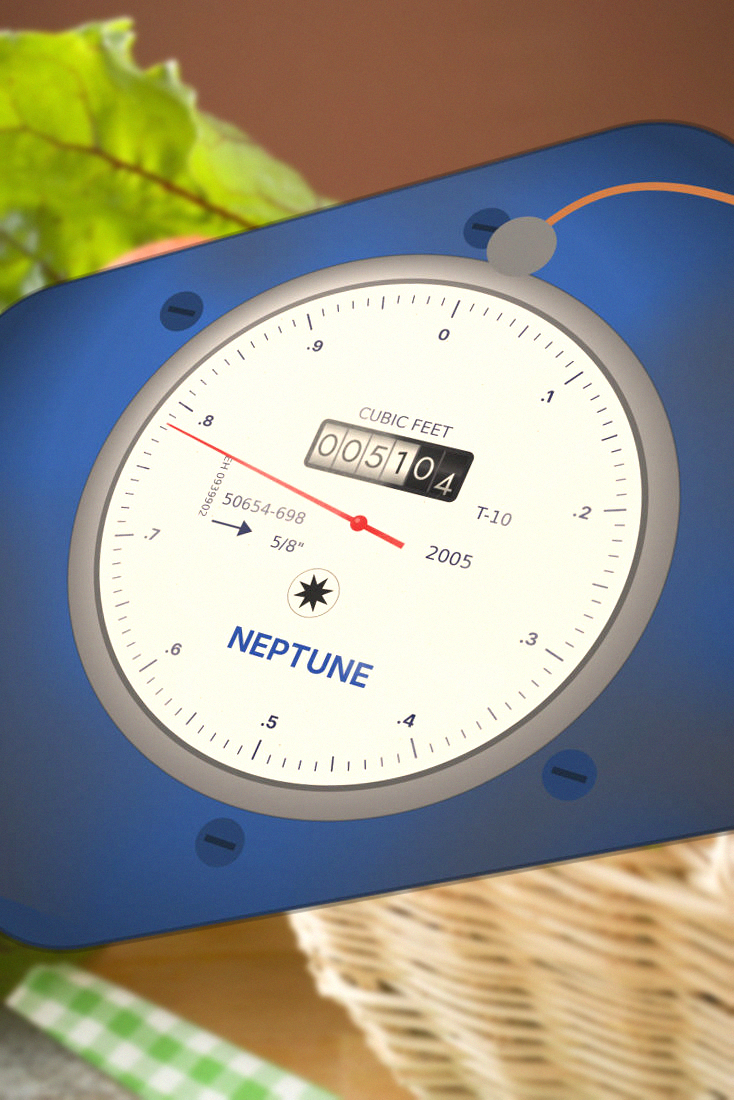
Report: 5103.78ft³
